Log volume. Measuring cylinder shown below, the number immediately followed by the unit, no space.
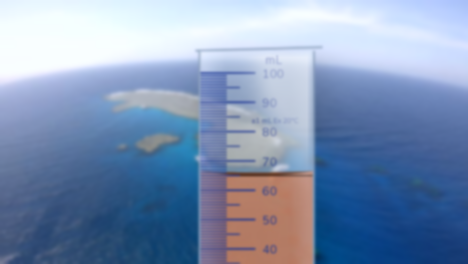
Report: 65mL
